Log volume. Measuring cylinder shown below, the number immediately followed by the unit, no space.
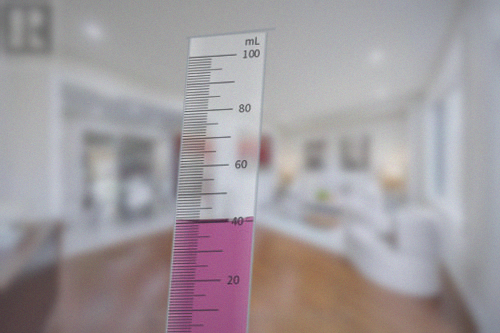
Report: 40mL
